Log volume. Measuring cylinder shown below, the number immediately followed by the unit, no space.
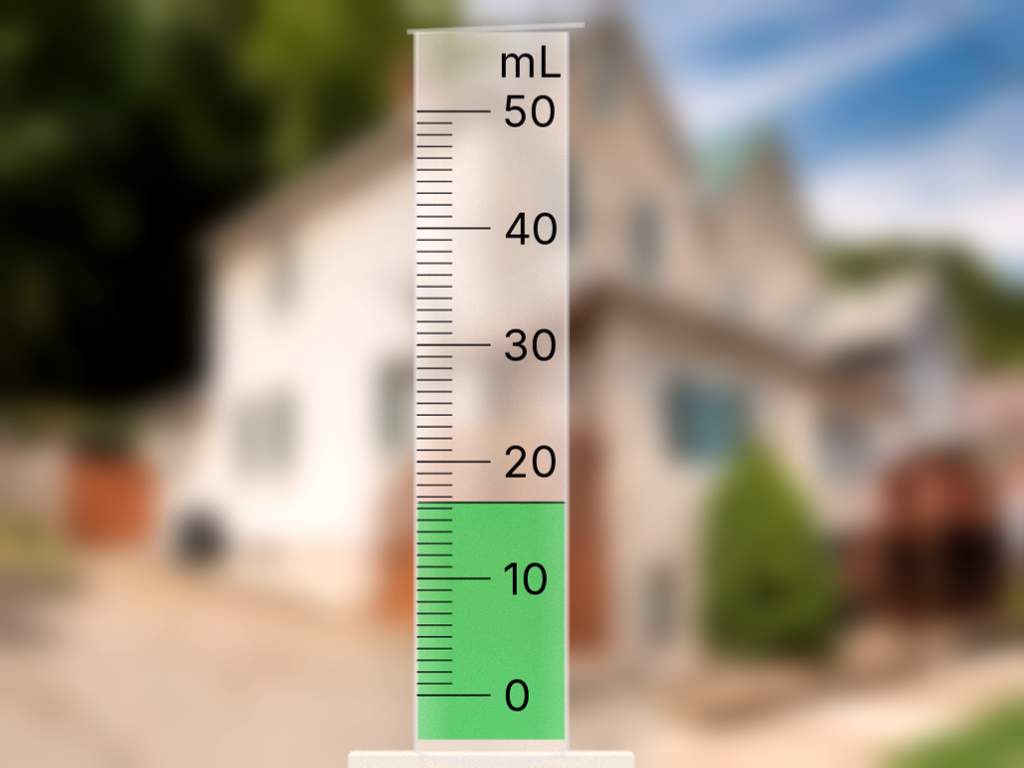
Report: 16.5mL
